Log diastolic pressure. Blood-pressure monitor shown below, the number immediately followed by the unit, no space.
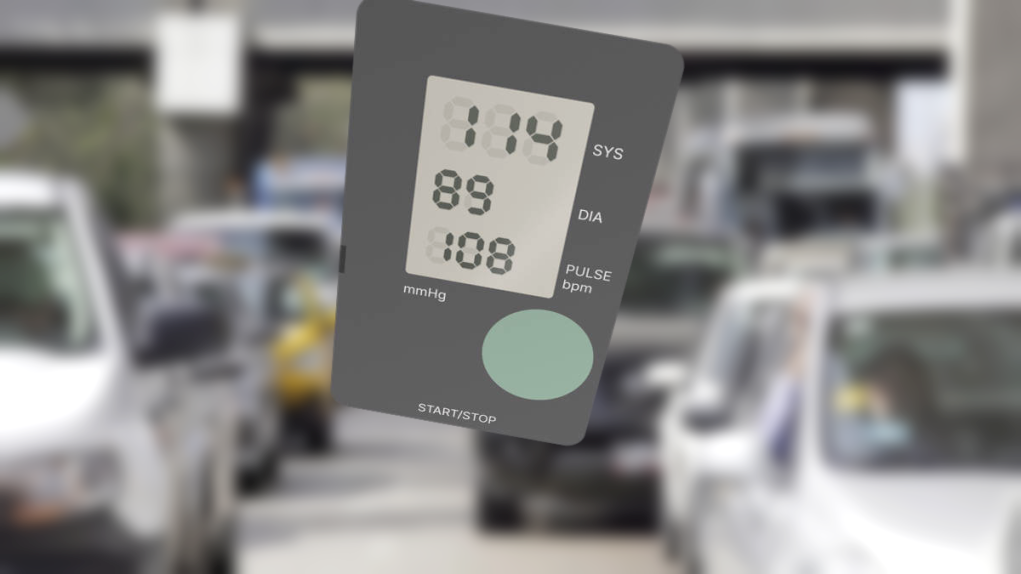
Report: 89mmHg
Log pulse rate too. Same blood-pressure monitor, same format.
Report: 108bpm
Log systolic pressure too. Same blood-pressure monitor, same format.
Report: 114mmHg
